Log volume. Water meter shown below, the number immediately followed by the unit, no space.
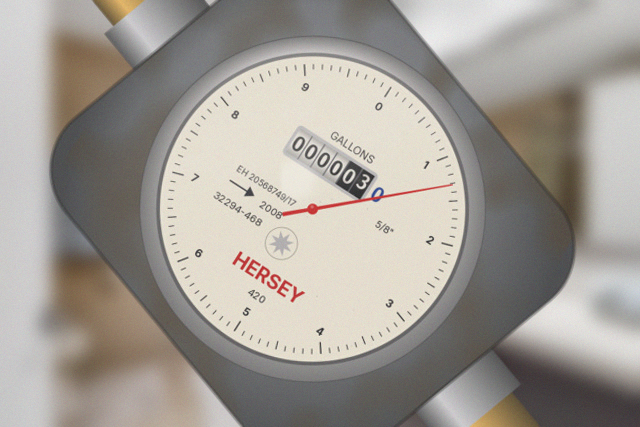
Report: 31.3gal
